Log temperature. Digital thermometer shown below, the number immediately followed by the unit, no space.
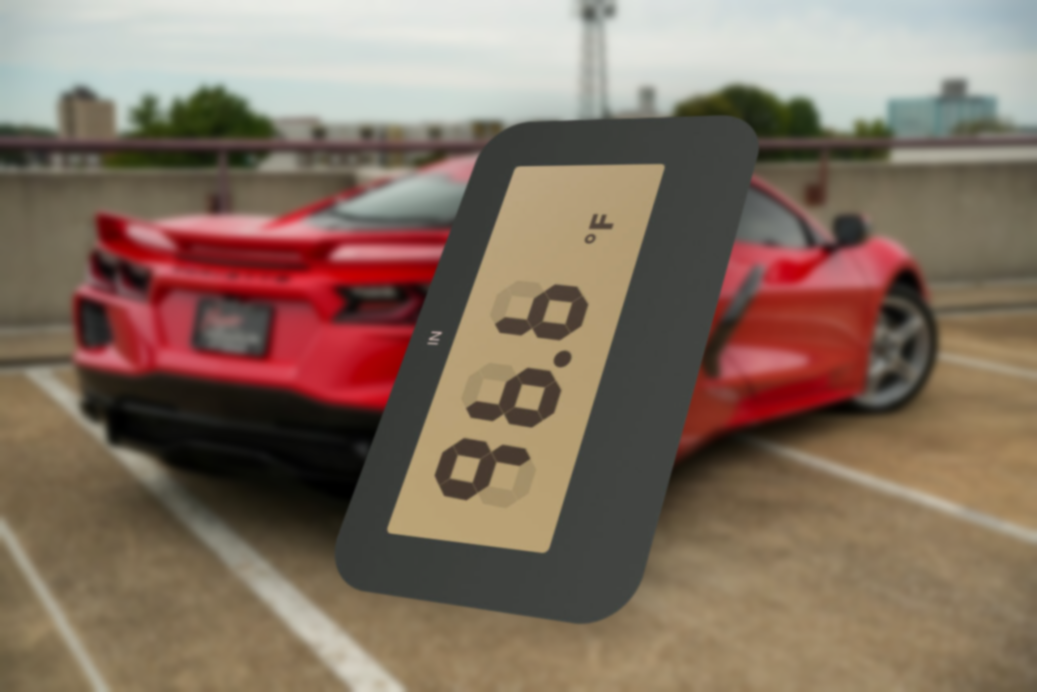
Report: 96.6°F
